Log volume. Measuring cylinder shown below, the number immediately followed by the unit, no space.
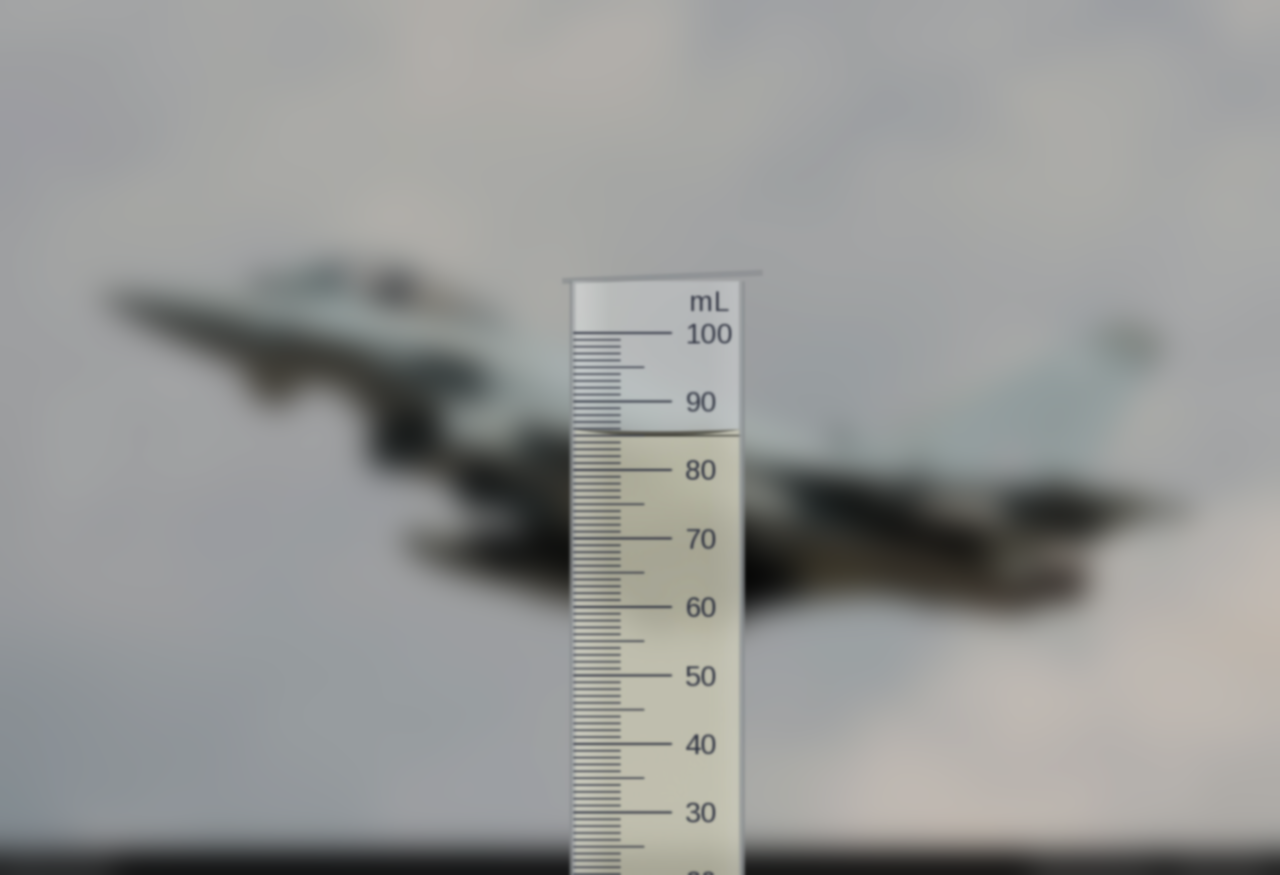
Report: 85mL
